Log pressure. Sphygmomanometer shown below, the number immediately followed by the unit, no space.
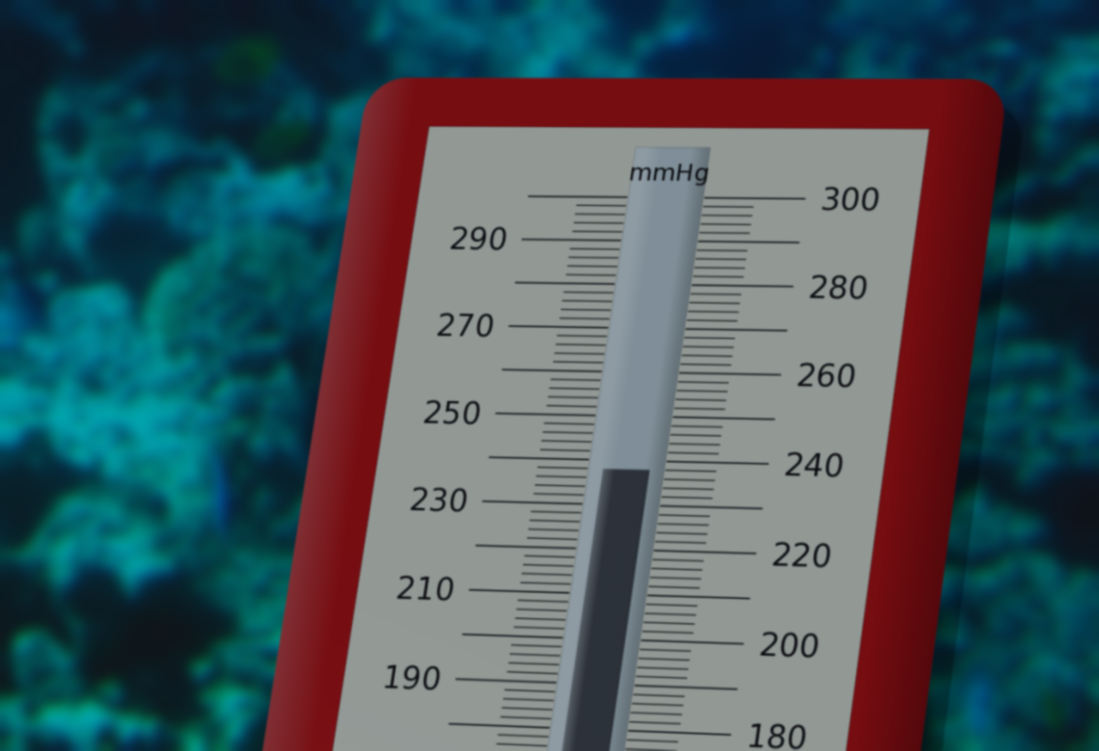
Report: 238mmHg
